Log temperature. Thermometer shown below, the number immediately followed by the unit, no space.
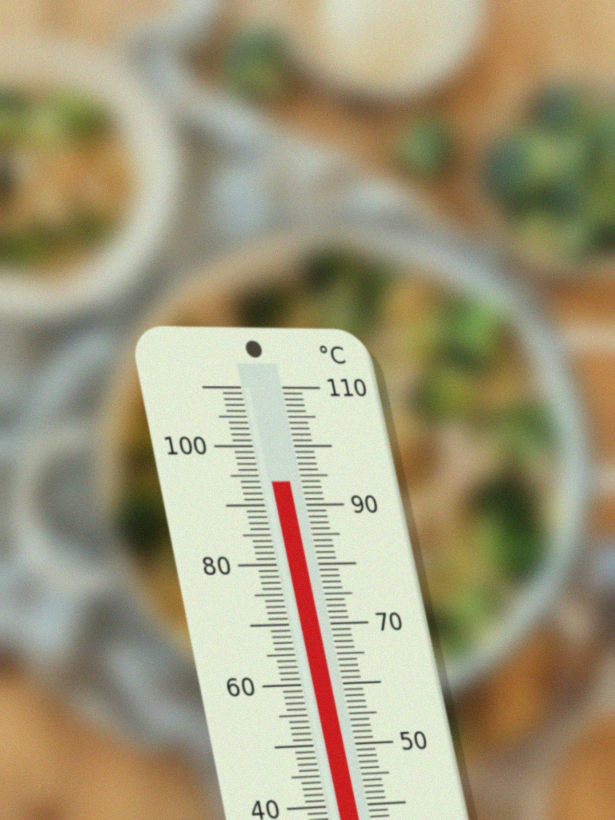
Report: 94°C
